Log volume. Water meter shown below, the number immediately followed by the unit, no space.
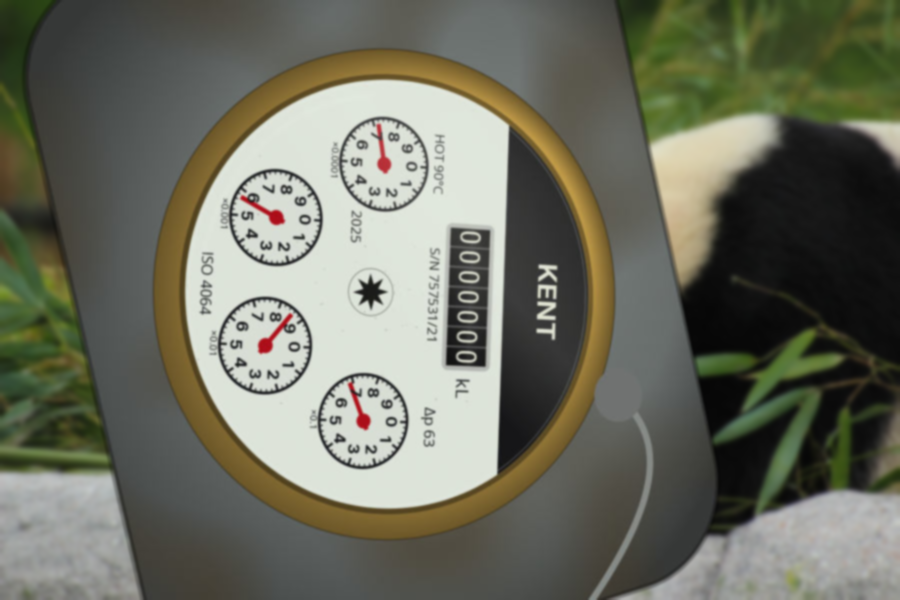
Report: 0.6857kL
